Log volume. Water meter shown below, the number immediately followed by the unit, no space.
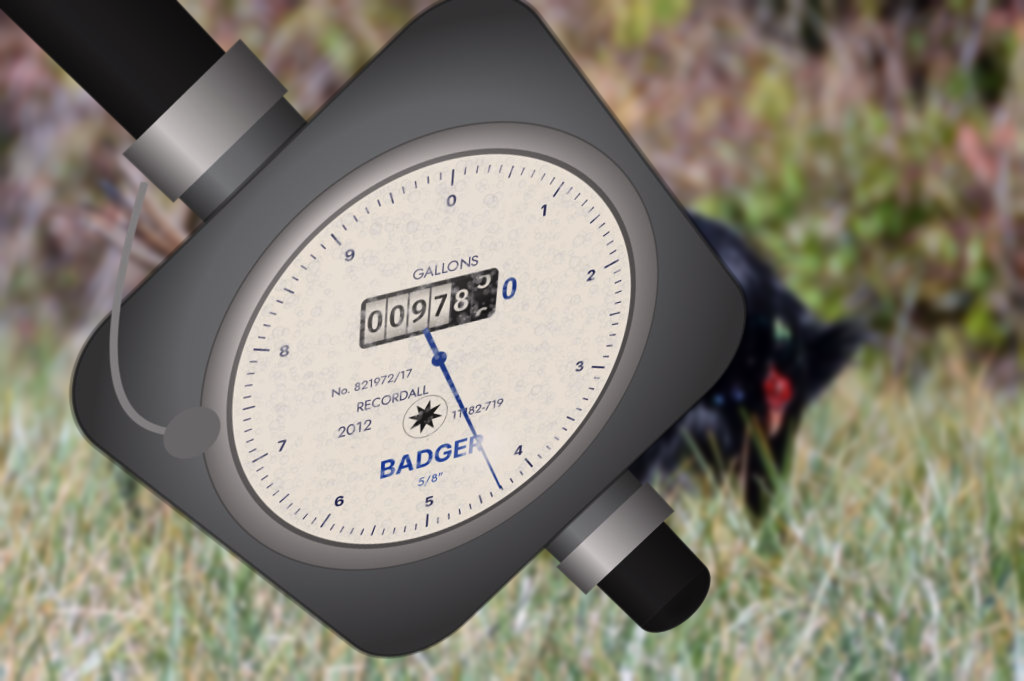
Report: 97854.3gal
